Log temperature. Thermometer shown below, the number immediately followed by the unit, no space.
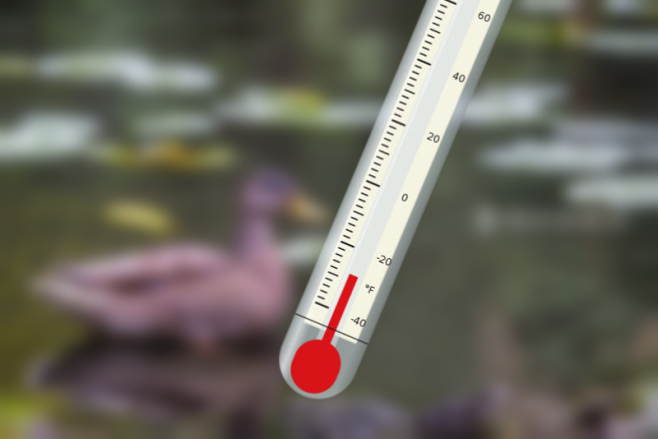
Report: -28°F
